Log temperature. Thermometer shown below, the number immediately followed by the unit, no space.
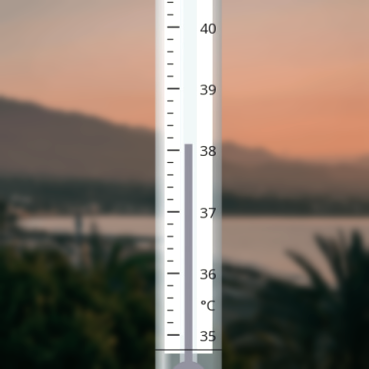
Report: 38.1°C
